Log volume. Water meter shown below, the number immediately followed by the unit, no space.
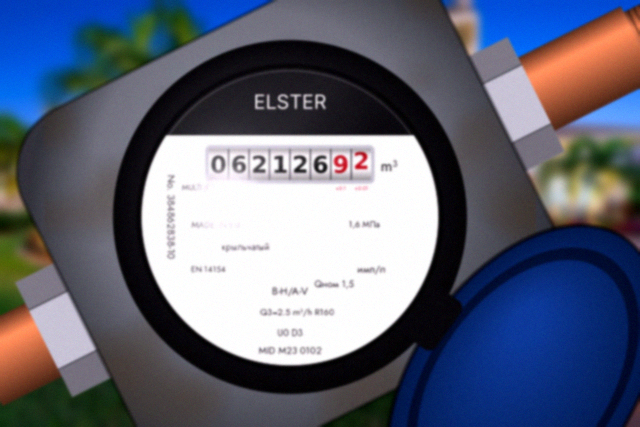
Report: 62126.92m³
